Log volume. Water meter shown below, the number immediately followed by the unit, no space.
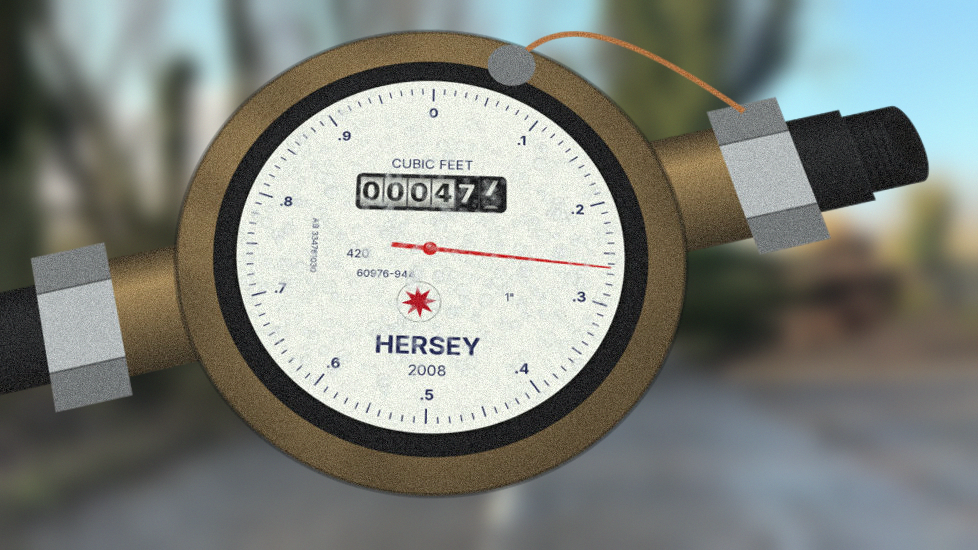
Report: 477.26ft³
